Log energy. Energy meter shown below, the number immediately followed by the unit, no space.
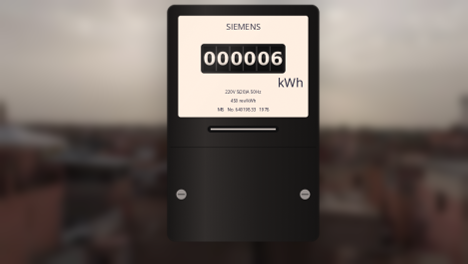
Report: 6kWh
